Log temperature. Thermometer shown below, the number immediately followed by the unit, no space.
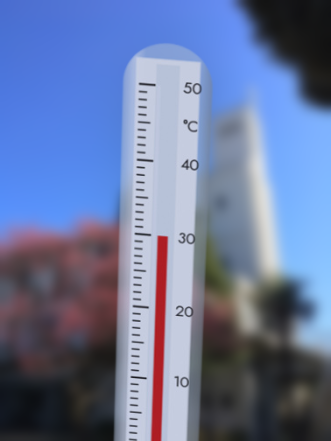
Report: 30°C
